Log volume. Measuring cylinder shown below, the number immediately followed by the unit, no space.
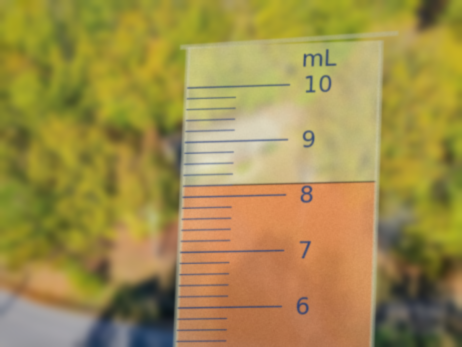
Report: 8.2mL
